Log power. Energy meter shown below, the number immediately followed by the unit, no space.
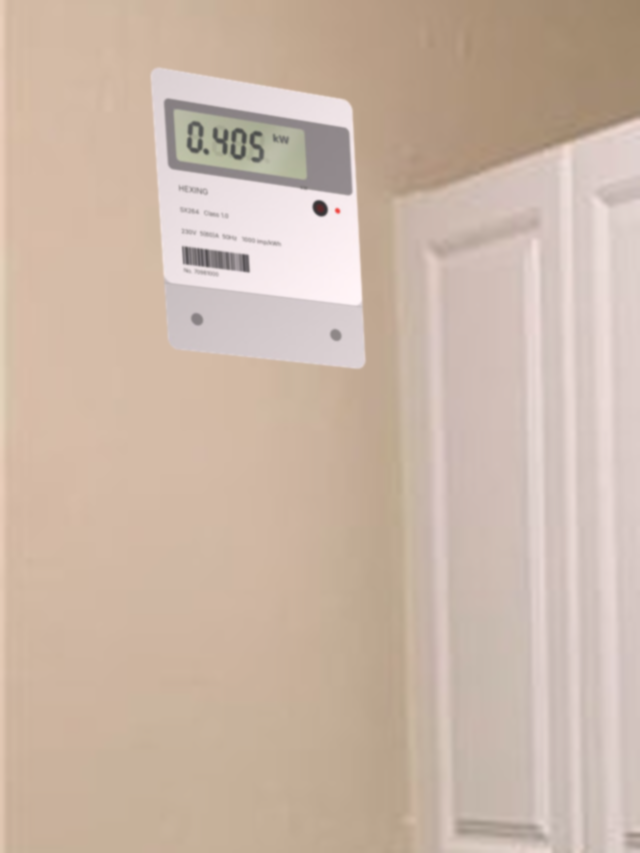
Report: 0.405kW
